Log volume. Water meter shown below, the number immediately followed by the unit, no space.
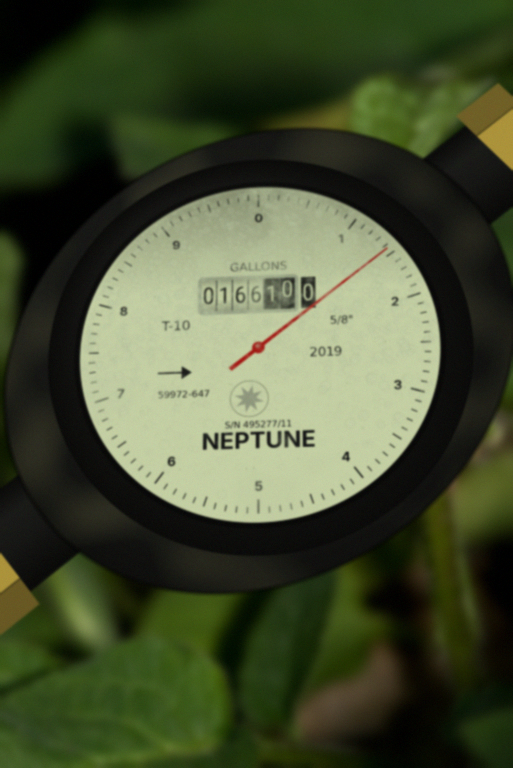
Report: 166101.4gal
